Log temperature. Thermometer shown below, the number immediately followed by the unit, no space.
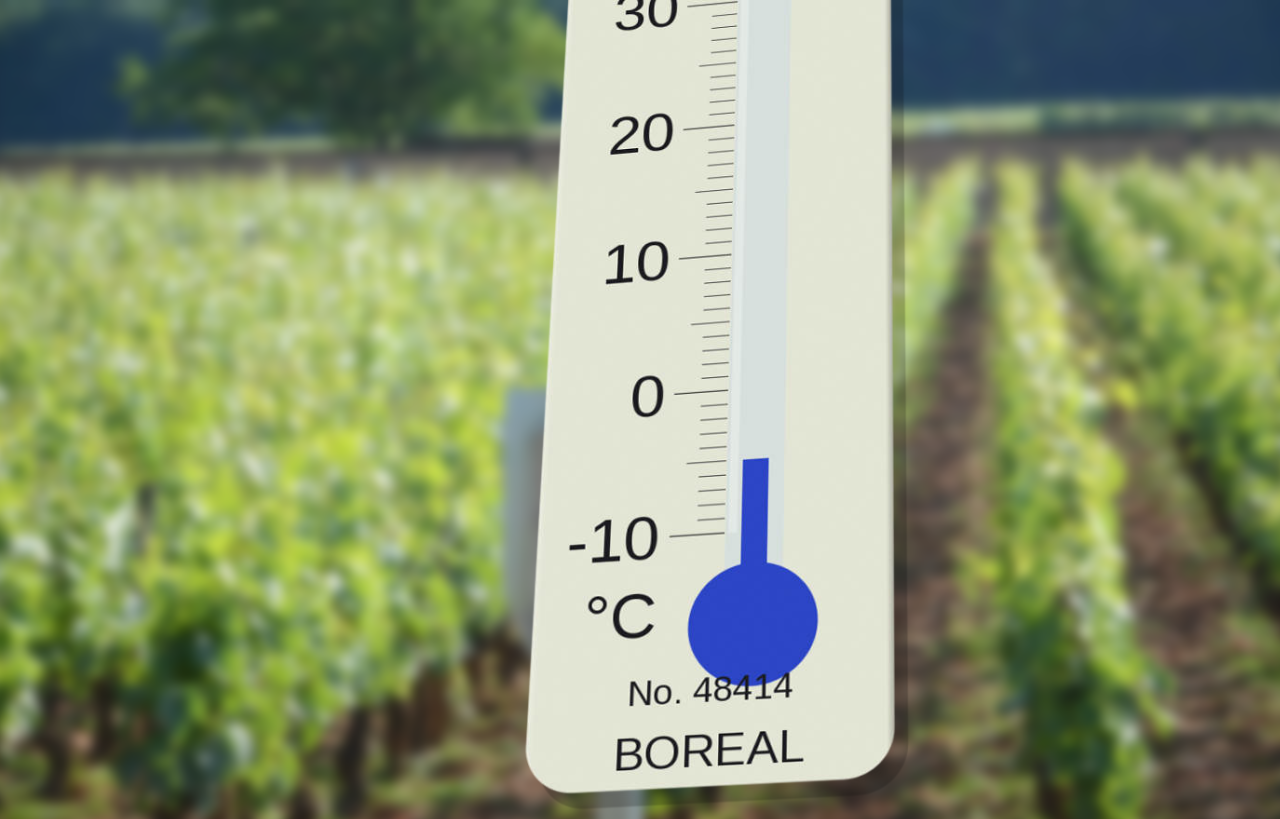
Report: -5°C
